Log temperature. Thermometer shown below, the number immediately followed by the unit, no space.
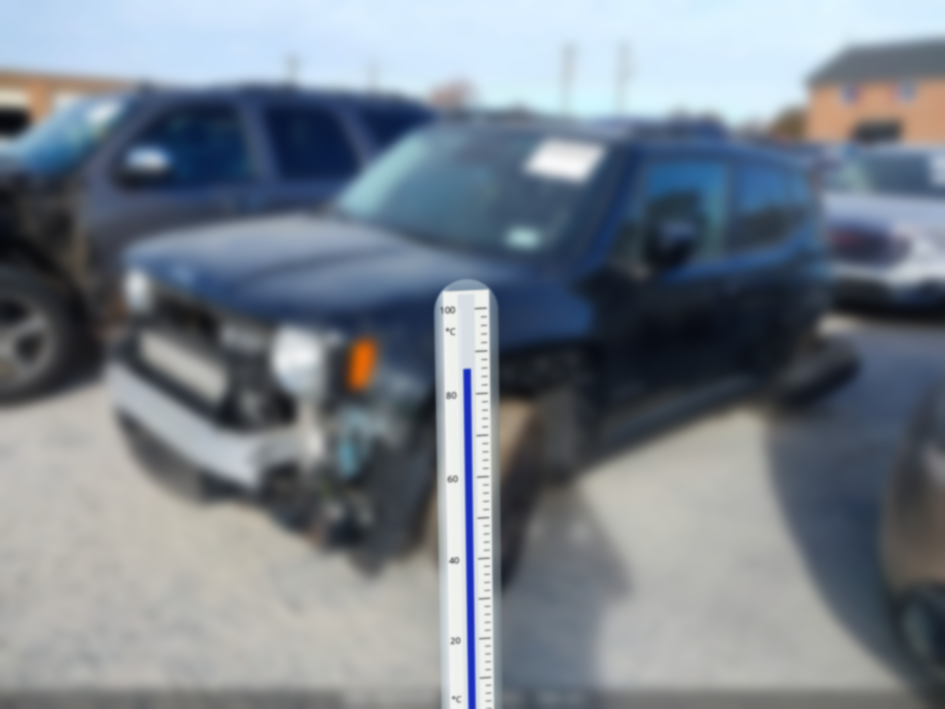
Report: 86°C
